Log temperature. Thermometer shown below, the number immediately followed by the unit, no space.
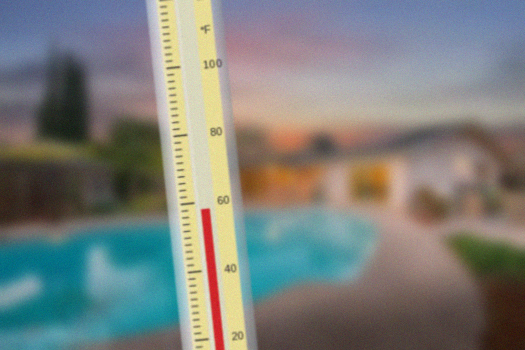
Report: 58°F
